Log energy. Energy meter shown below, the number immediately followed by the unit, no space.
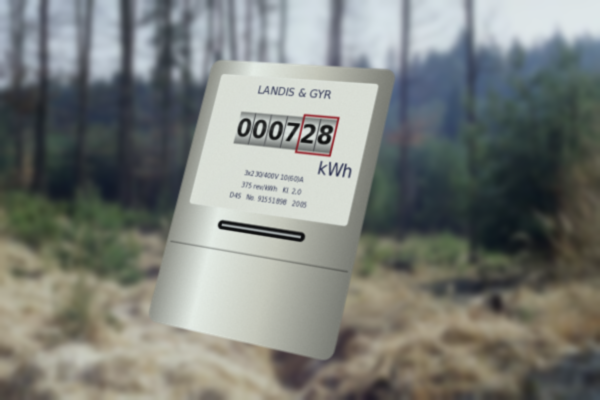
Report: 7.28kWh
